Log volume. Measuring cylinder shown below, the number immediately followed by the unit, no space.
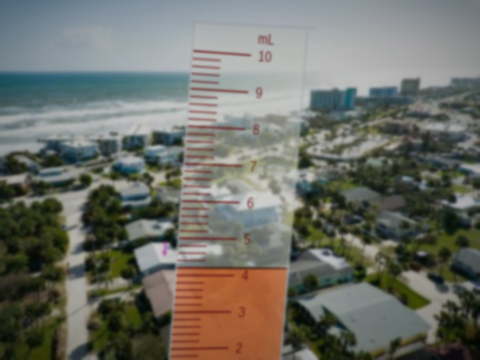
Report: 4.2mL
